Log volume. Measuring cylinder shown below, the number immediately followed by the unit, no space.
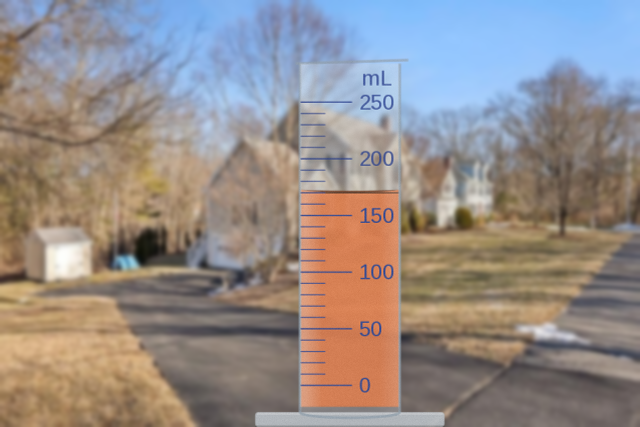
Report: 170mL
